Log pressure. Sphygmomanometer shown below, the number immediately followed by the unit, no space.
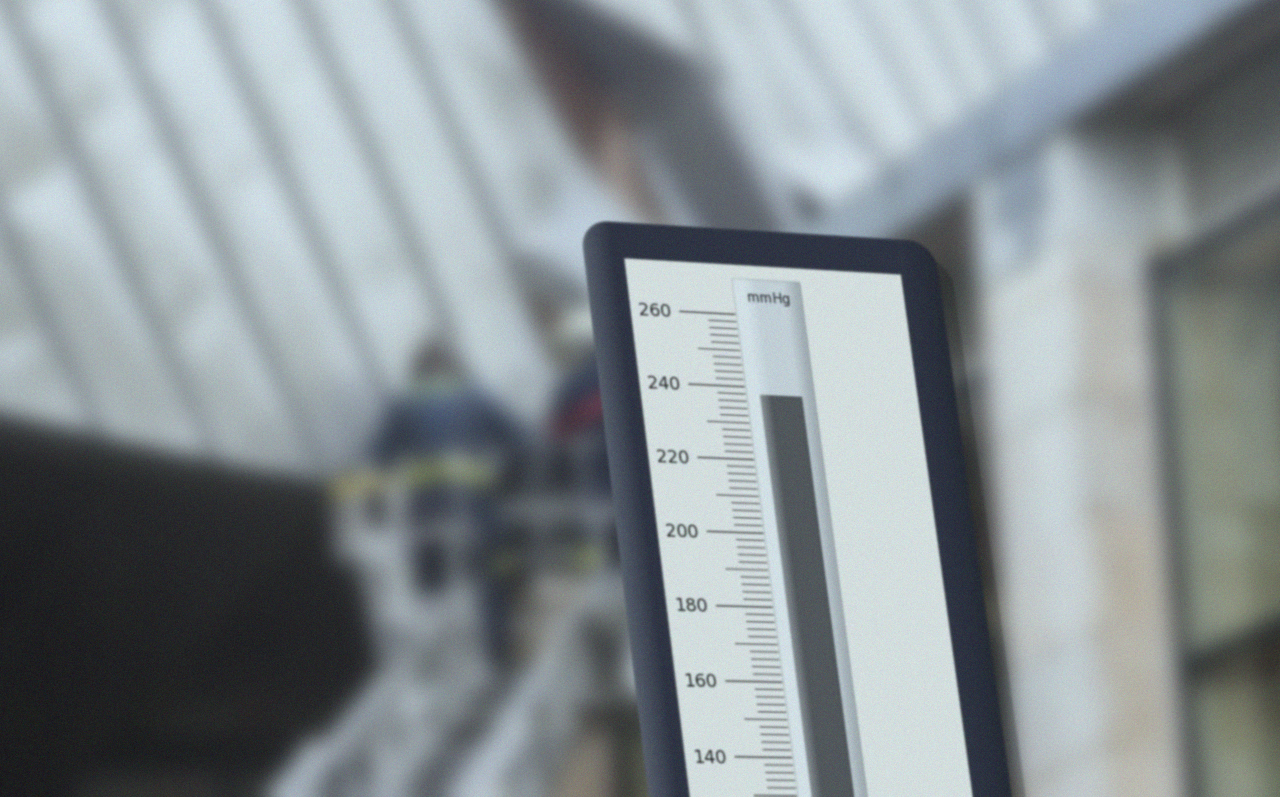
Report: 238mmHg
